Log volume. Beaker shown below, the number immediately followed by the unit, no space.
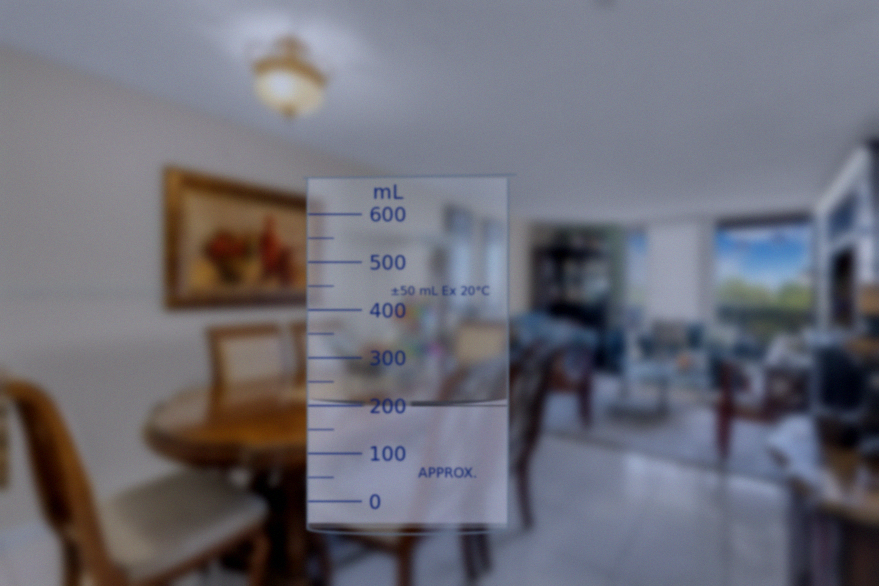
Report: 200mL
